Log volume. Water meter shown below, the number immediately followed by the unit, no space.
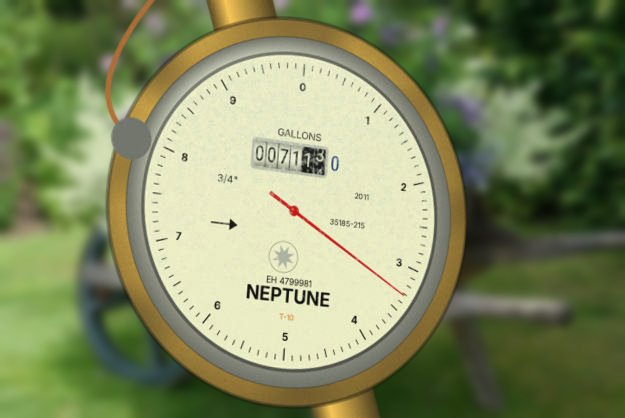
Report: 71133.3gal
